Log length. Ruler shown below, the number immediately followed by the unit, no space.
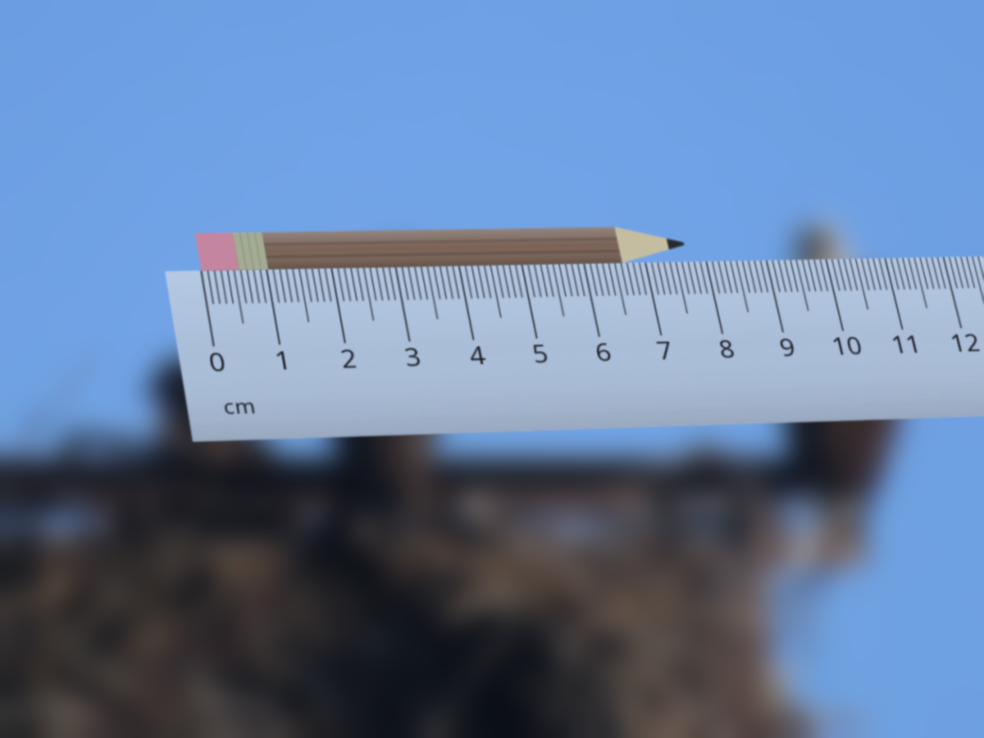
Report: 7.7cm
